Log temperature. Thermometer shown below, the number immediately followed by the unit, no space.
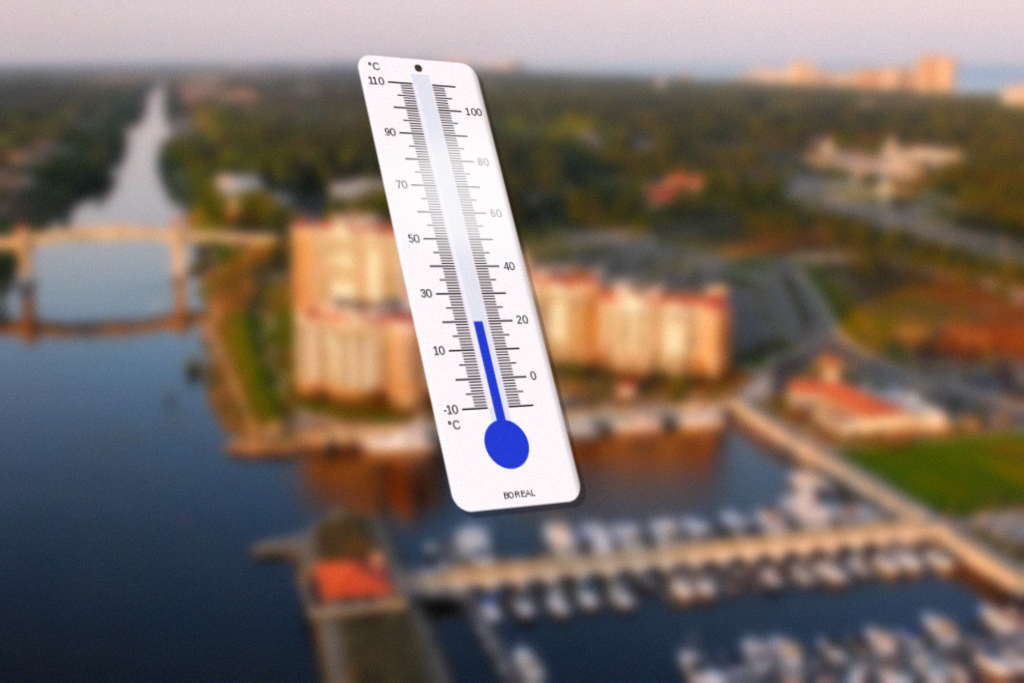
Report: 20°C
